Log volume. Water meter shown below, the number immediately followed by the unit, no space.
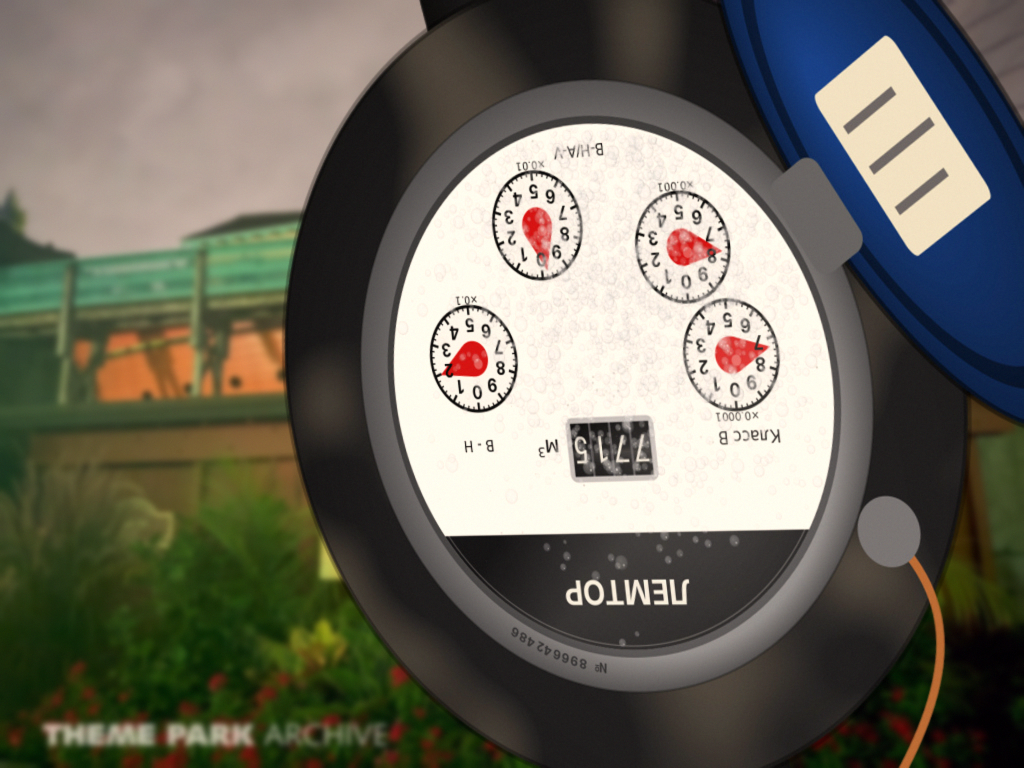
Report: 7715.1977m³
